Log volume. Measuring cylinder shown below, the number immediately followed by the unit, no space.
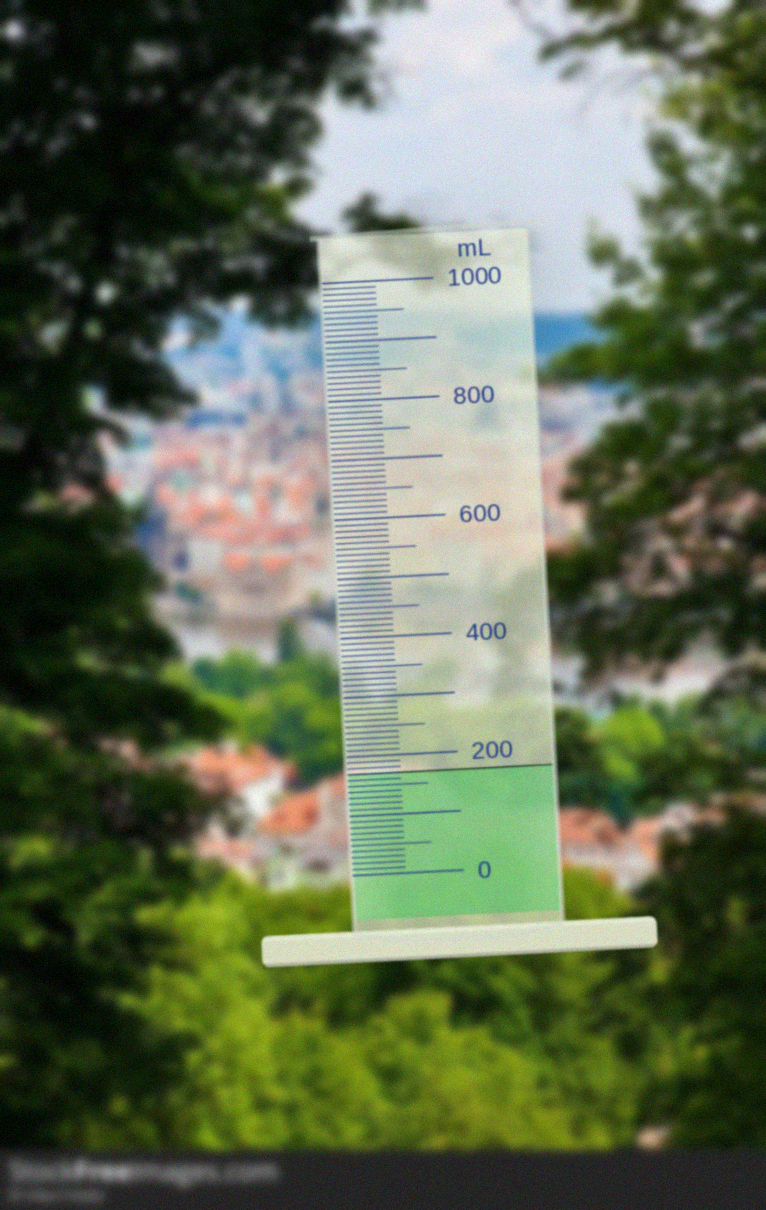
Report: 170mL
